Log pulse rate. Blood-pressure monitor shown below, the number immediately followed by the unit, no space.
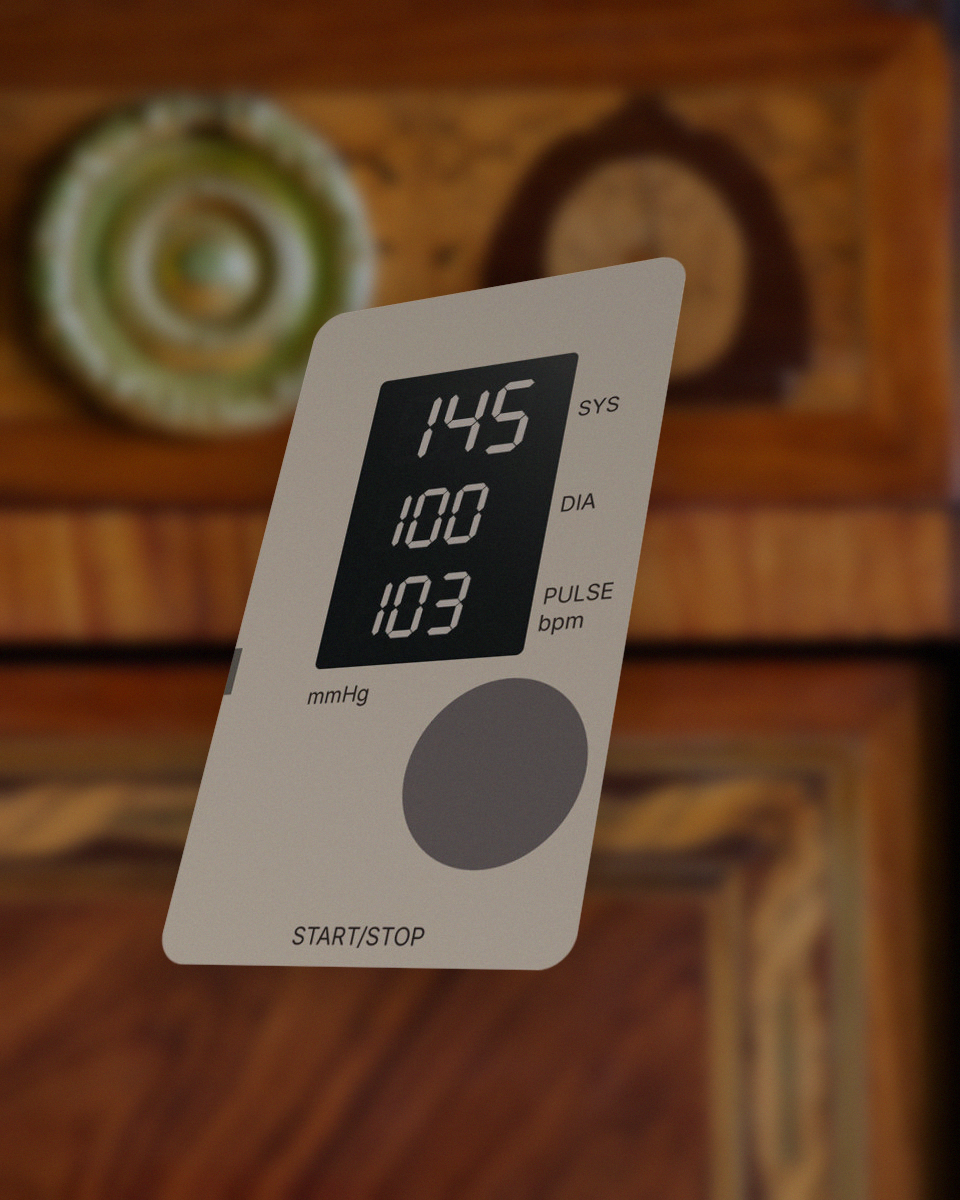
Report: 103bpm
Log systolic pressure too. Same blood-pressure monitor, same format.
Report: 145mmHg
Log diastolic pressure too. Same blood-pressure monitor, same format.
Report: 100mmHg
